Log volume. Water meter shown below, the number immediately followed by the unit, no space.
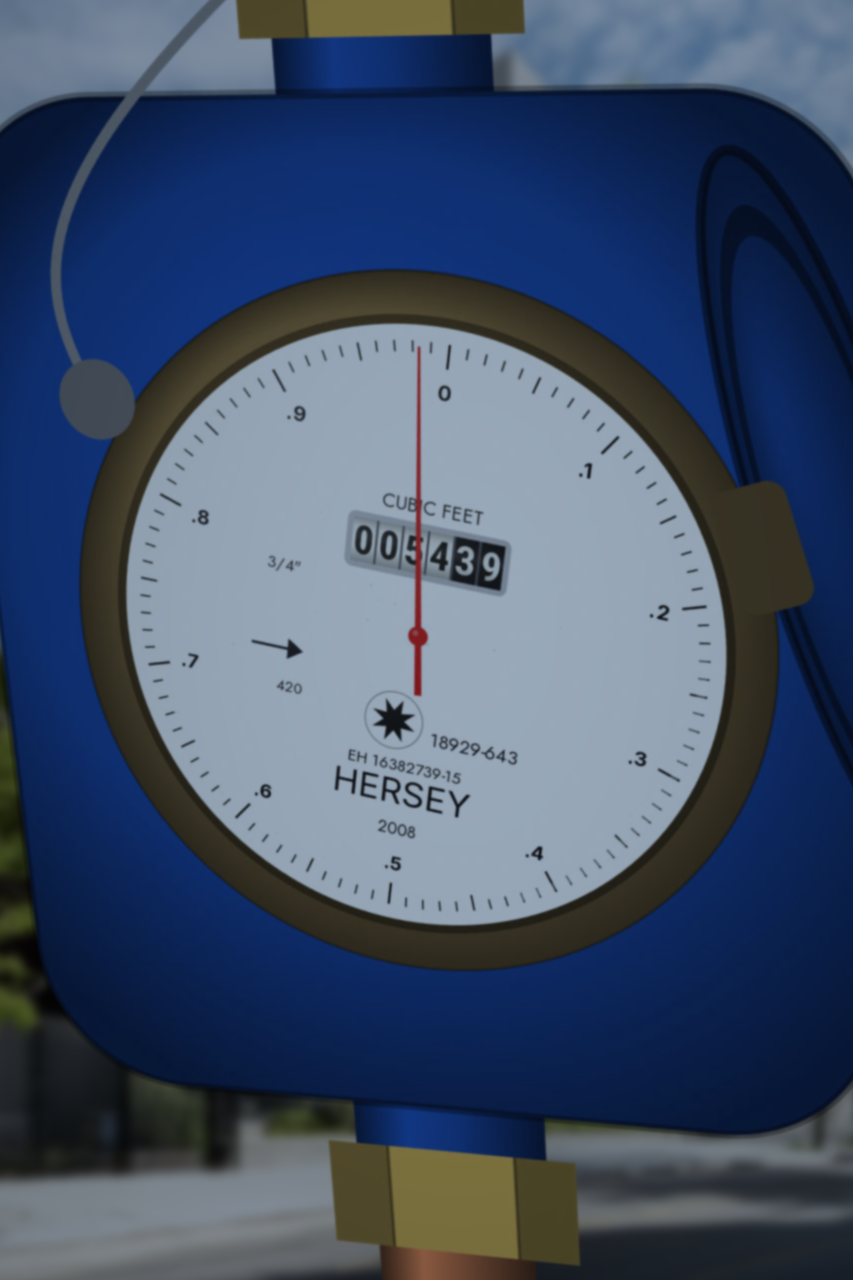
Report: 5438.98ft³
